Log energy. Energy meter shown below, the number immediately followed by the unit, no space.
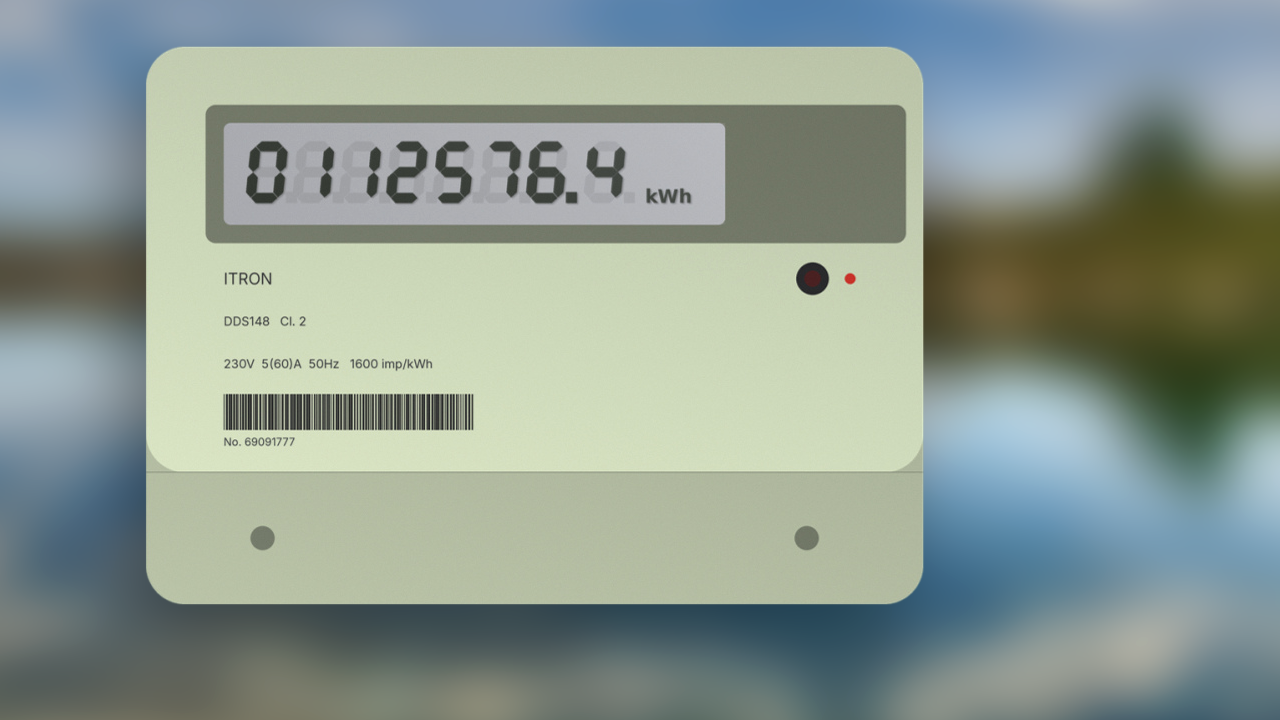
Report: 112576.4kWh
